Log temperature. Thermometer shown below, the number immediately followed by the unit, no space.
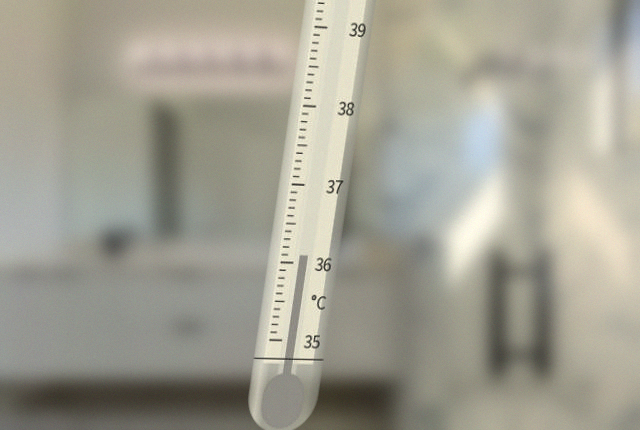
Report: 36.1°C
